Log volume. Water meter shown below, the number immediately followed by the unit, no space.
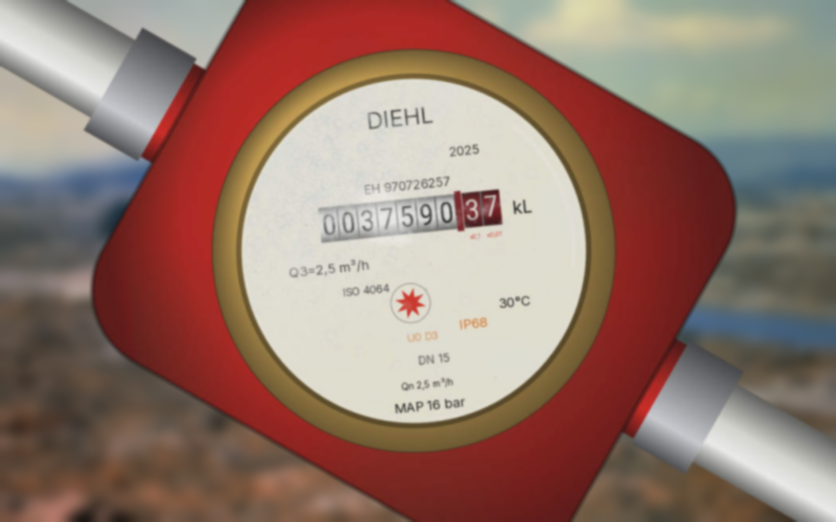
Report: 37590.37kL
